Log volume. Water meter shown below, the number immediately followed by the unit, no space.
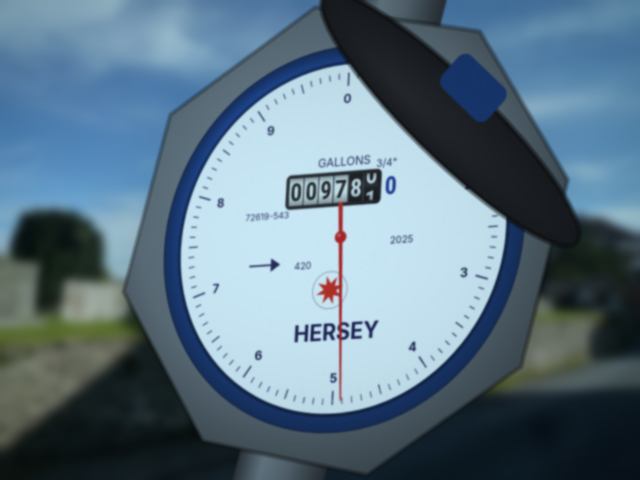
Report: 97804.9gal
